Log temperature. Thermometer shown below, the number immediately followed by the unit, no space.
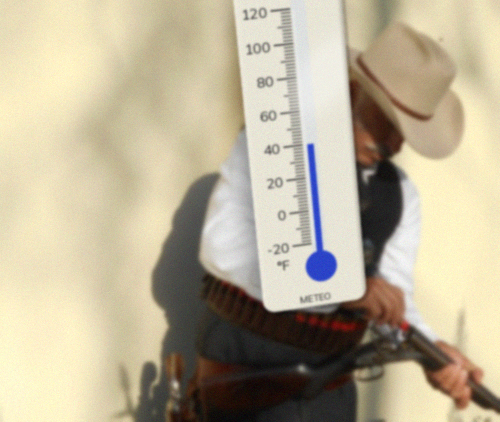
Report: 40°F
